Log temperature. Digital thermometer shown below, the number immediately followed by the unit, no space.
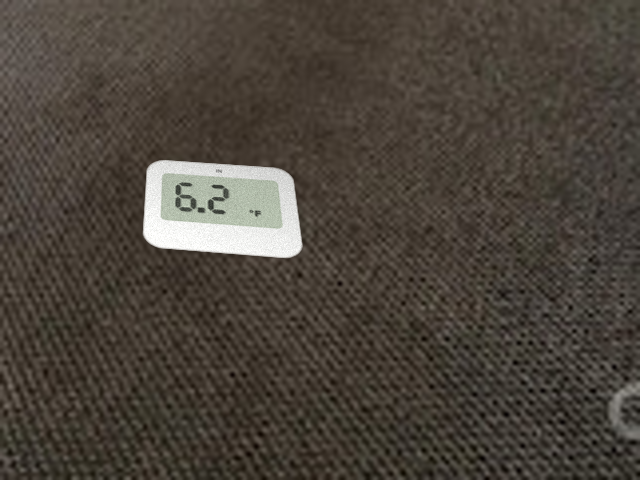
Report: 6.2°F
